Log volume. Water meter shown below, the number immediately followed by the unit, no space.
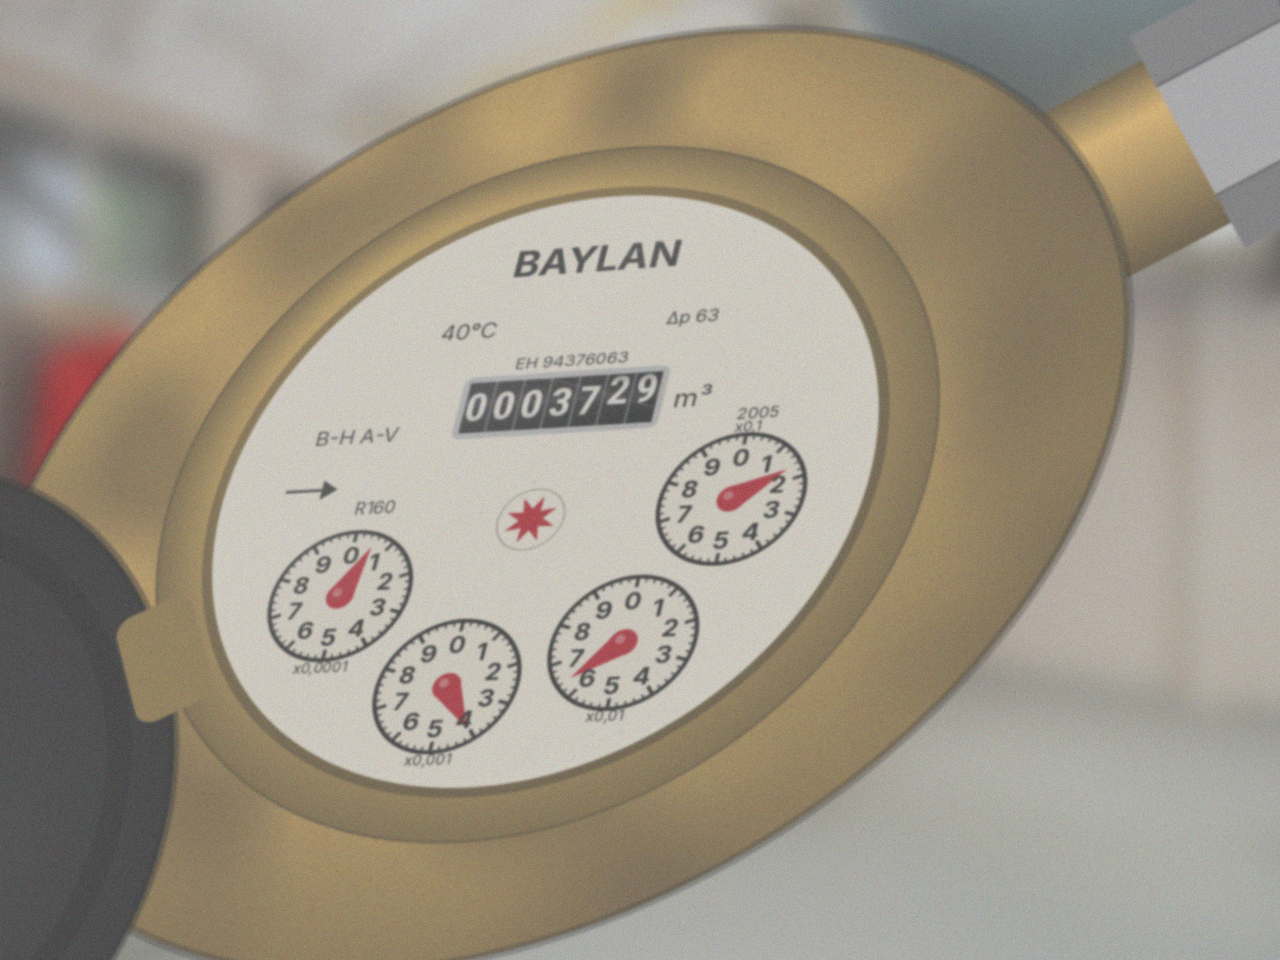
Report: 3729.1640m³
